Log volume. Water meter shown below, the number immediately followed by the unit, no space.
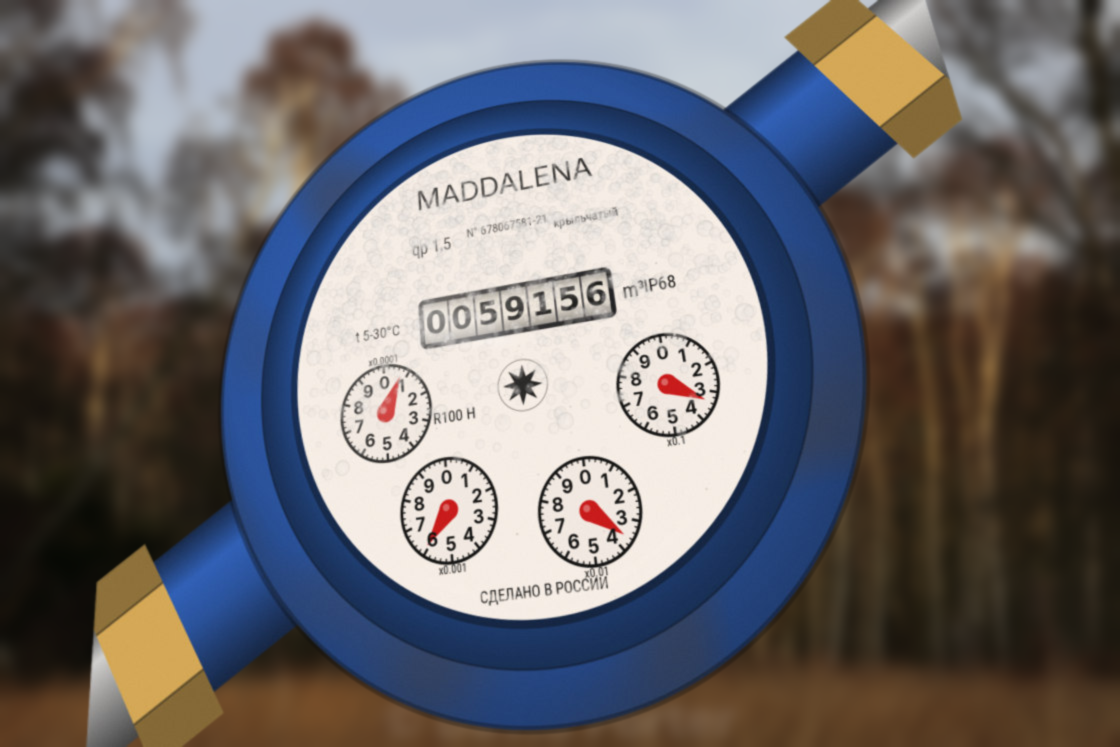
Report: 59156.3360m³
